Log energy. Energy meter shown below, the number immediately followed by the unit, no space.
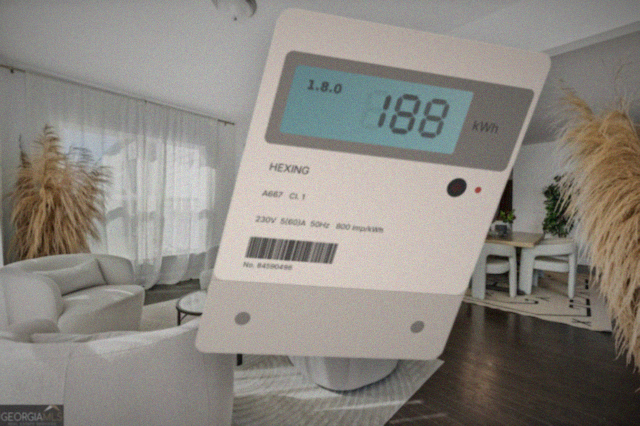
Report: 188kWh
